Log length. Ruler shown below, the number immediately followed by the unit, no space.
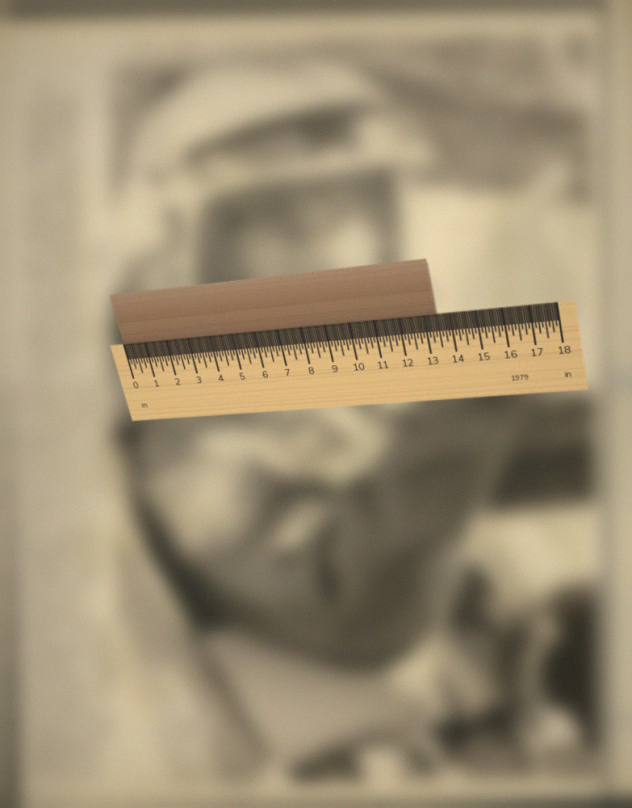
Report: 13.5in
